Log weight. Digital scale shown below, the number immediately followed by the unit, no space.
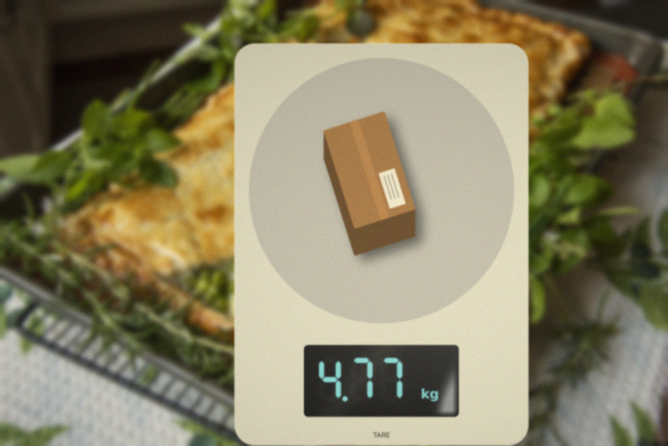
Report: 4.77kg
